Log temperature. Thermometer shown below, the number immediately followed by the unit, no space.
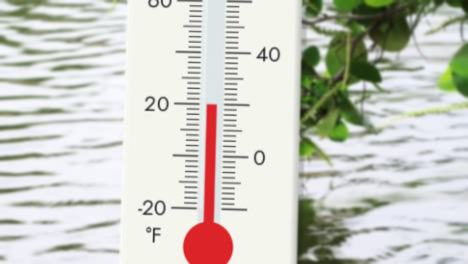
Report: 20°F
